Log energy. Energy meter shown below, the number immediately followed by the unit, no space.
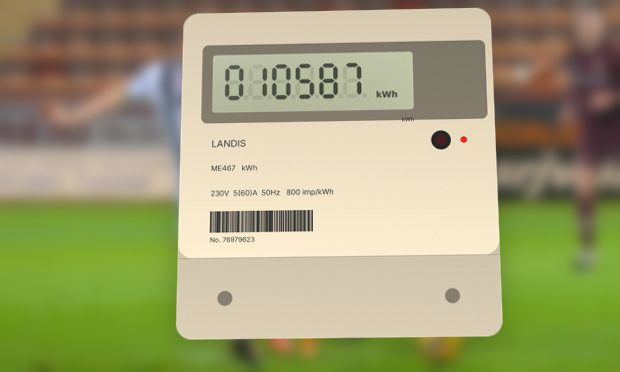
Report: 10587kWh
